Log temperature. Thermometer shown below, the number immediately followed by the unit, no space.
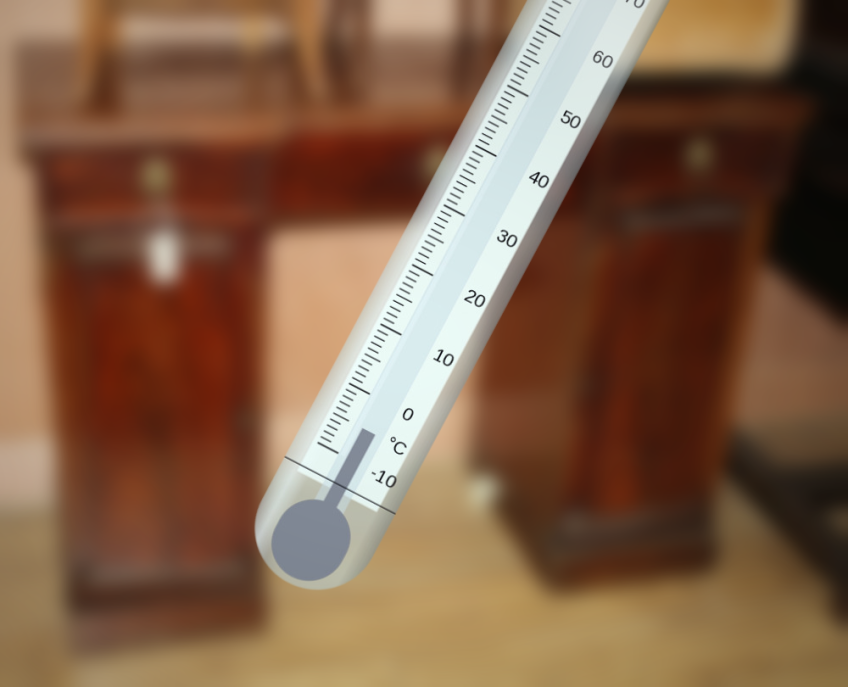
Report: -5°C
